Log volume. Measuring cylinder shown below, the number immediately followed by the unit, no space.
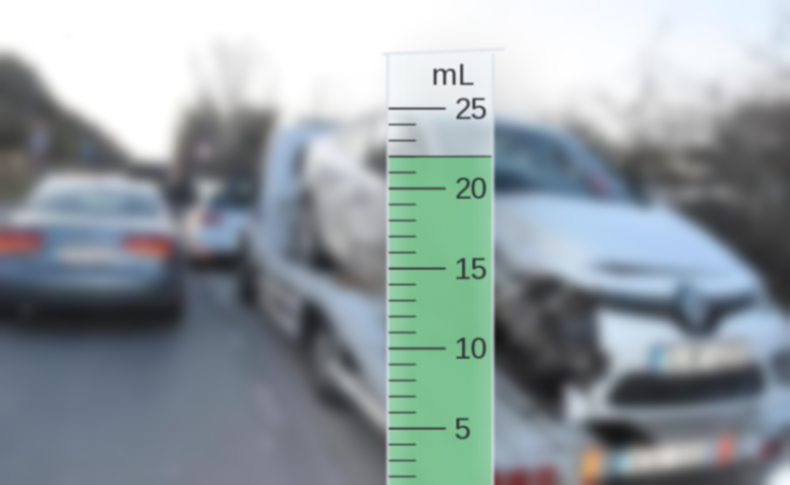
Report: 22mL
